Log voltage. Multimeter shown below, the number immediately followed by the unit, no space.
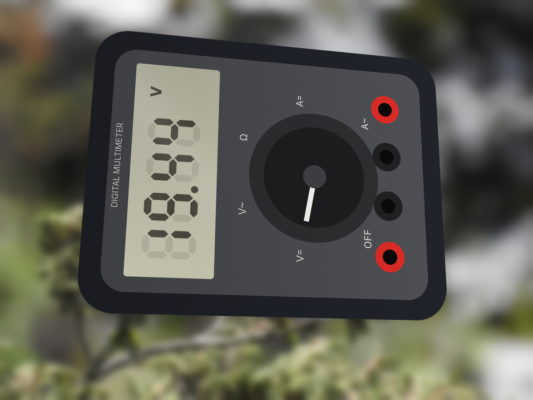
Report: 19.44V
